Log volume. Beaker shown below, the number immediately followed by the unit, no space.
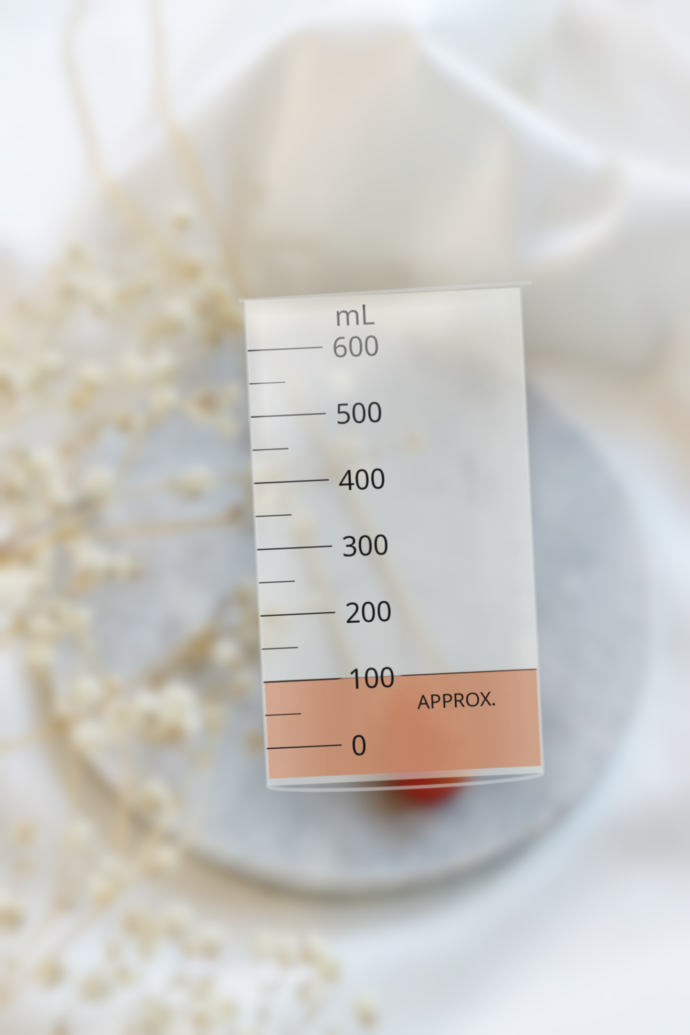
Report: 100mL
